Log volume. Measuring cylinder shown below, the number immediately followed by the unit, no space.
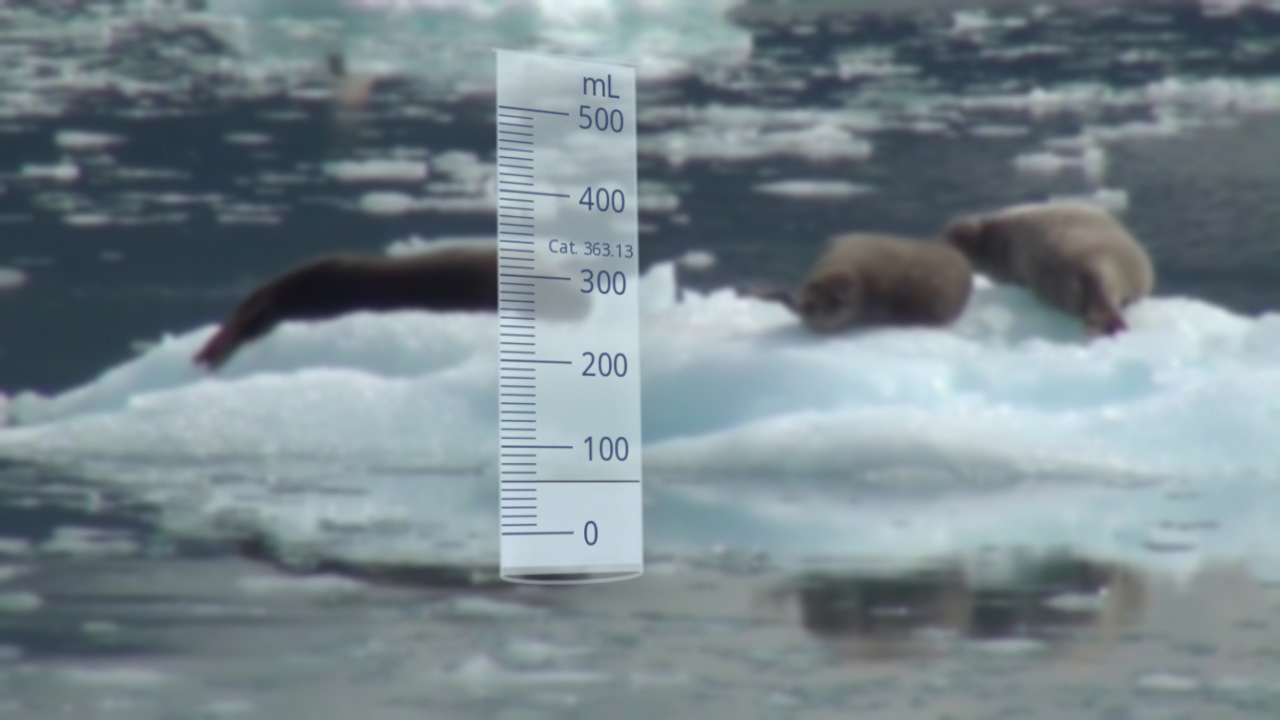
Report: 60mL
